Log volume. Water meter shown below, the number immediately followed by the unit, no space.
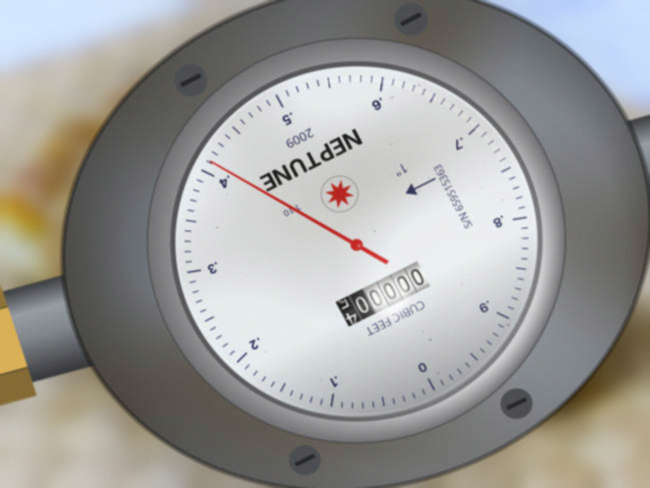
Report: 4.41ft³
